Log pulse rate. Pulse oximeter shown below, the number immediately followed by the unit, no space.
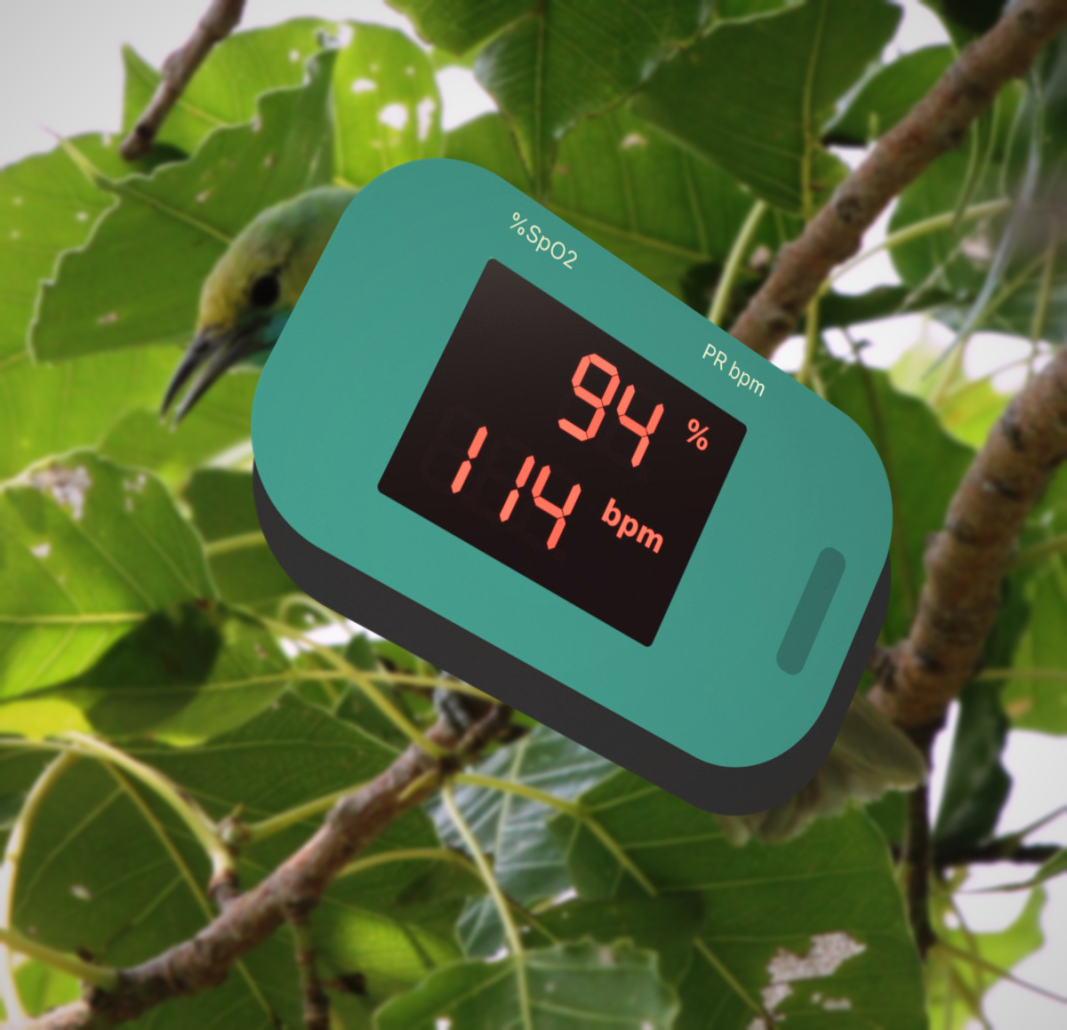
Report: 114bpm
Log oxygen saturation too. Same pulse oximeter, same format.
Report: 94%
